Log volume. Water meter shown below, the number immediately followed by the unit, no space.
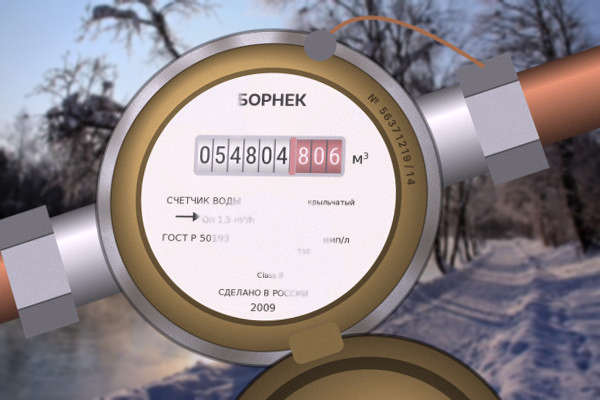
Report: 54804.806m³
